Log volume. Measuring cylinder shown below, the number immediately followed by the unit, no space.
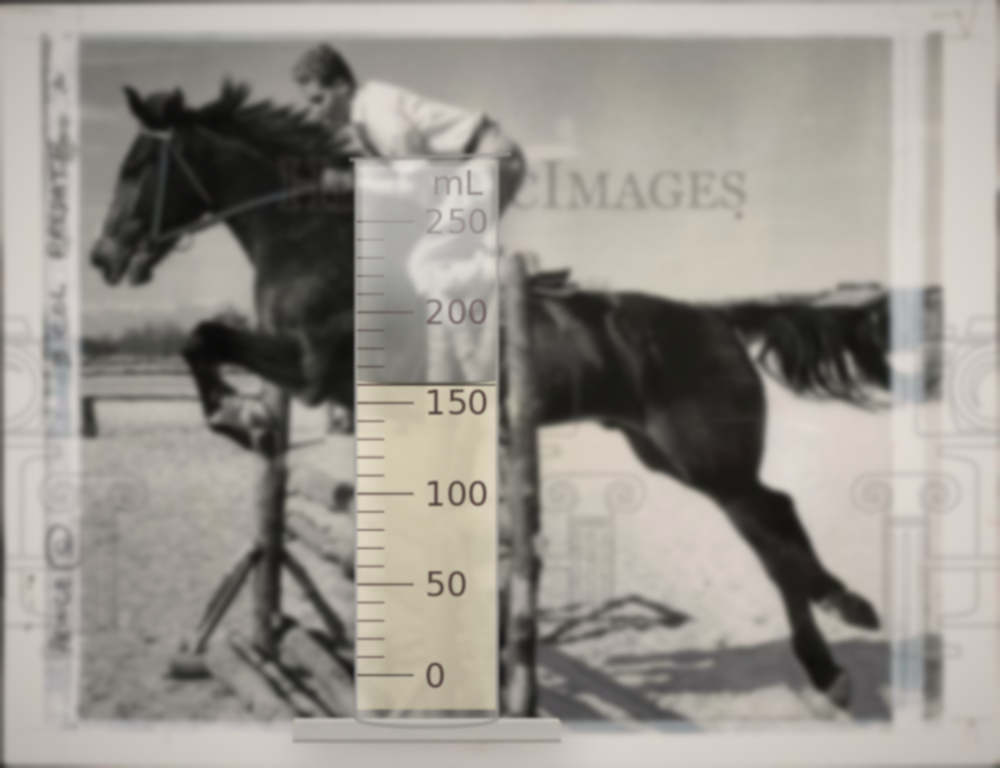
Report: 160mL
